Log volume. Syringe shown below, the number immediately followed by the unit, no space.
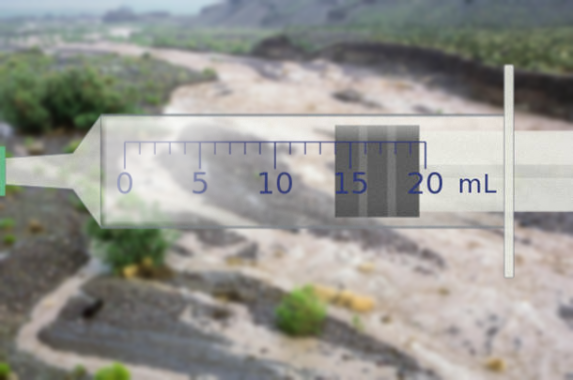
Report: 14mL
